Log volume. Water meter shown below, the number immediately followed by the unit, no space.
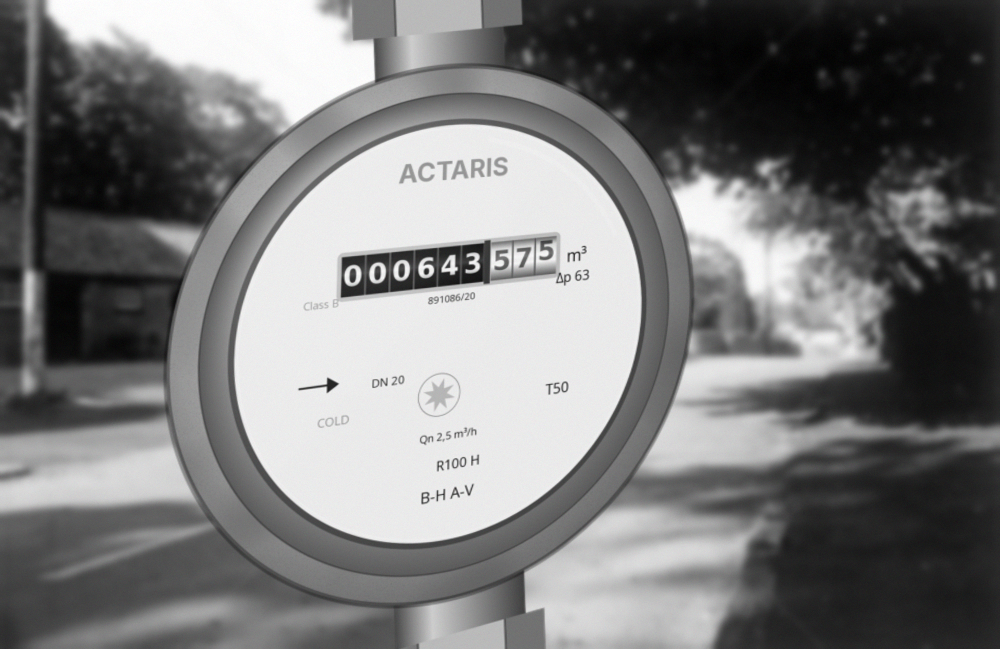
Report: 643.575m³
